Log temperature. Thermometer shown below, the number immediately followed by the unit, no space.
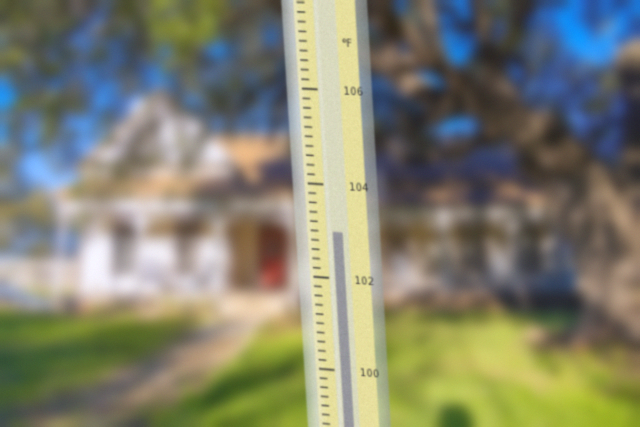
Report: 103°F
